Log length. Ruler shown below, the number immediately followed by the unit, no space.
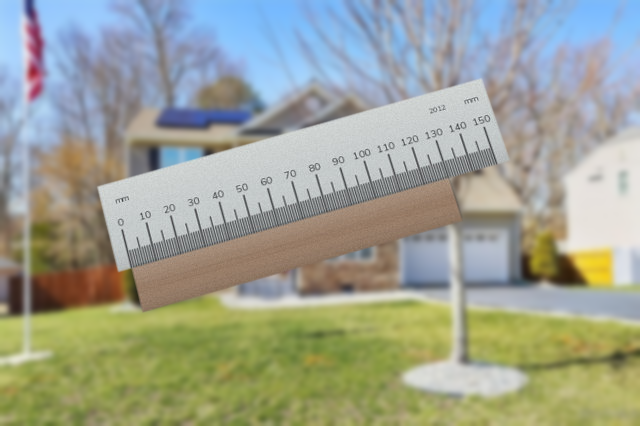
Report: 130mm
